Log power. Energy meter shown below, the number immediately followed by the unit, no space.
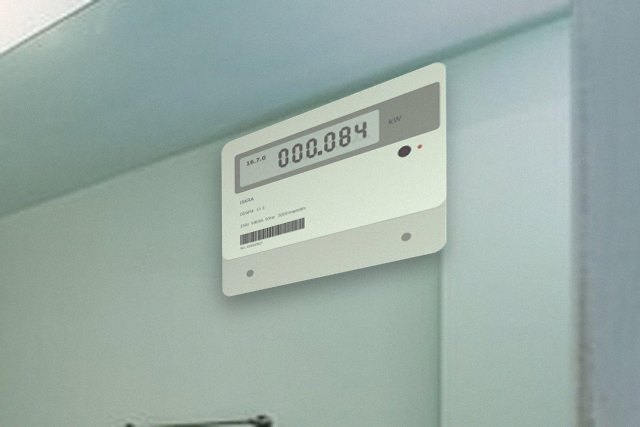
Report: 0.084kW
